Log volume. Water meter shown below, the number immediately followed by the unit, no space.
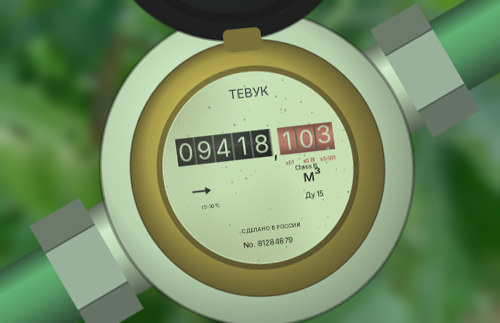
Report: 9418.103m³
